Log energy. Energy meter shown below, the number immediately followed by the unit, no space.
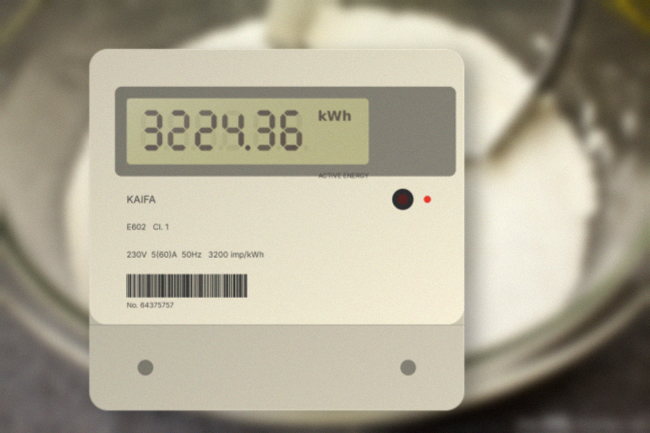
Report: 3224.36kWh
